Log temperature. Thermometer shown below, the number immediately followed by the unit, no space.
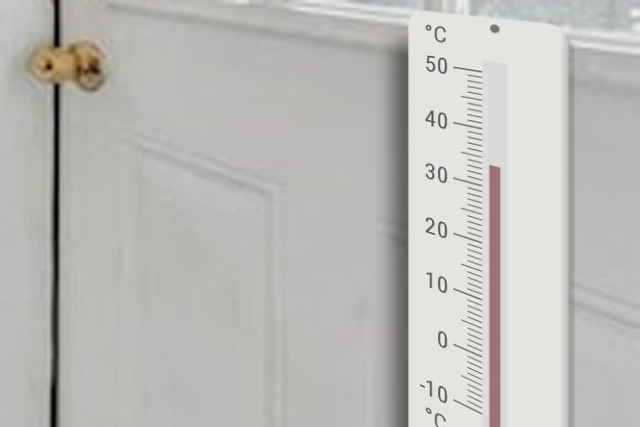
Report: 34°C
